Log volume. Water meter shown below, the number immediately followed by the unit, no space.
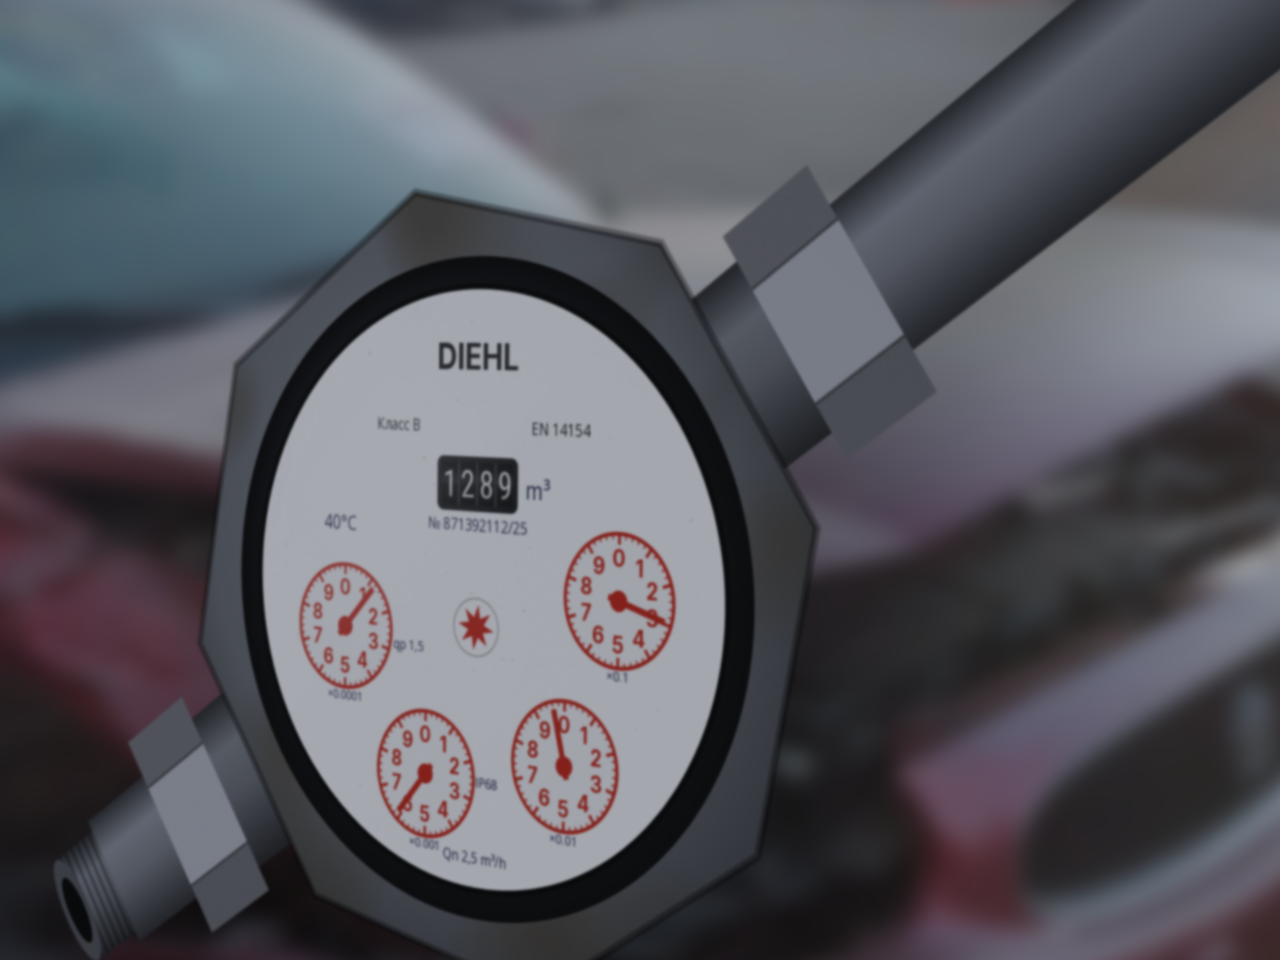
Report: 1289.2961m³
